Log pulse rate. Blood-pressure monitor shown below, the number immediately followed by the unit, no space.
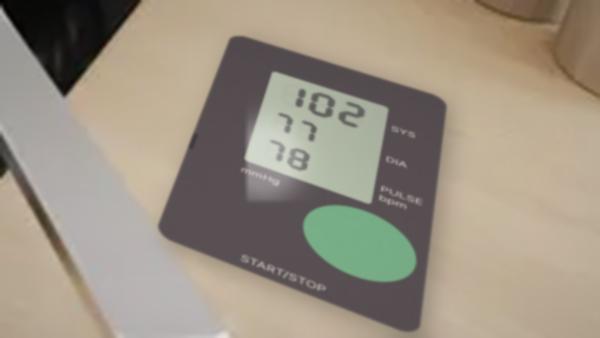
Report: 78bpm
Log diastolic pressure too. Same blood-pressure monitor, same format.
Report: 77mmHg
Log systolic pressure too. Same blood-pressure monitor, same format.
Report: 102mmHg
